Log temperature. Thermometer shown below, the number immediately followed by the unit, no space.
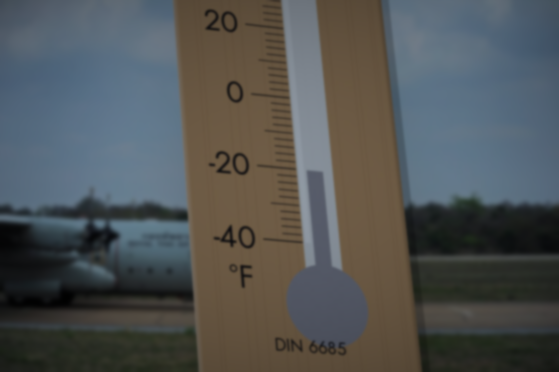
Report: -20°F
